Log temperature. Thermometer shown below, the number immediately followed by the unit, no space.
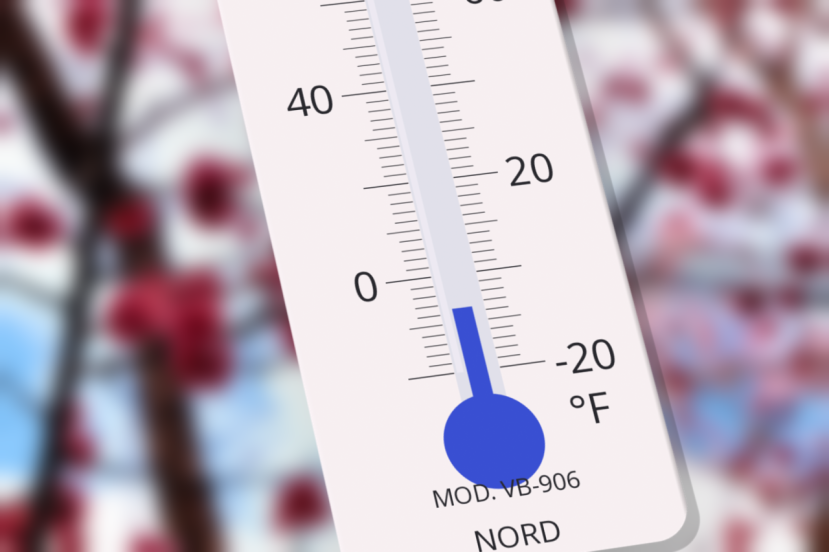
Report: -7°F
